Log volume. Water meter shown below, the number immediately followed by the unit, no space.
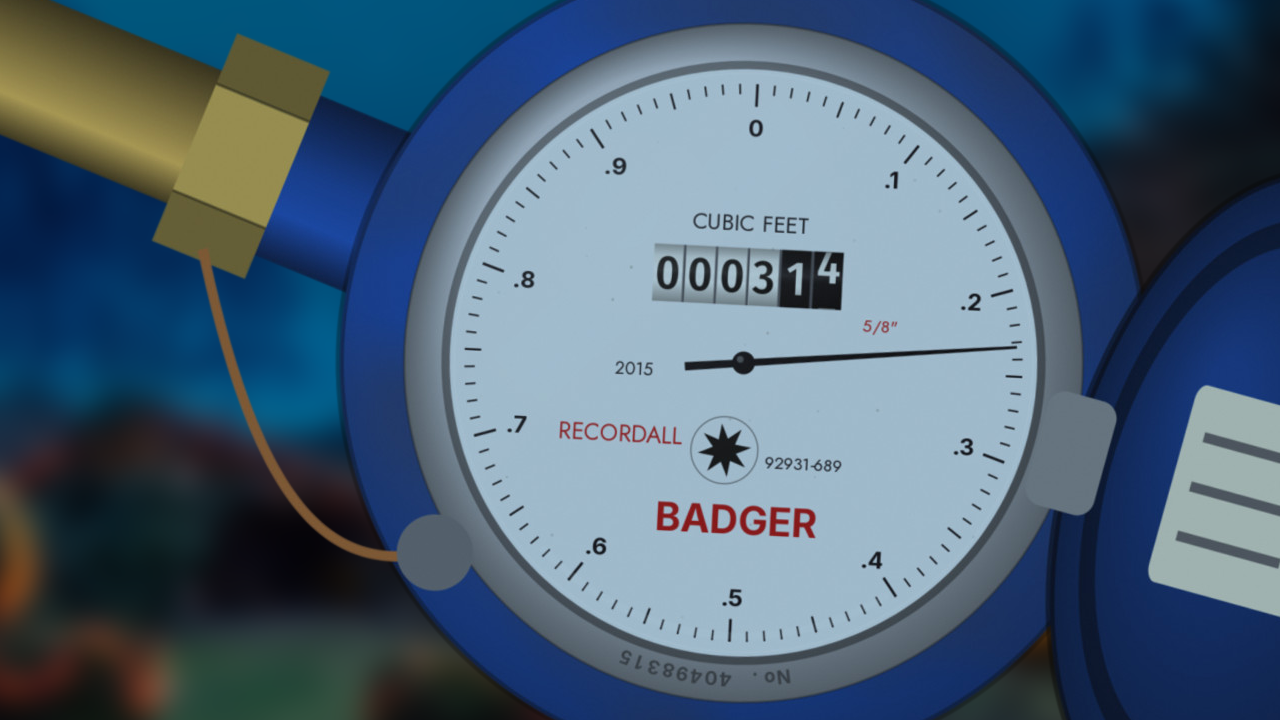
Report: 314.23ft³
